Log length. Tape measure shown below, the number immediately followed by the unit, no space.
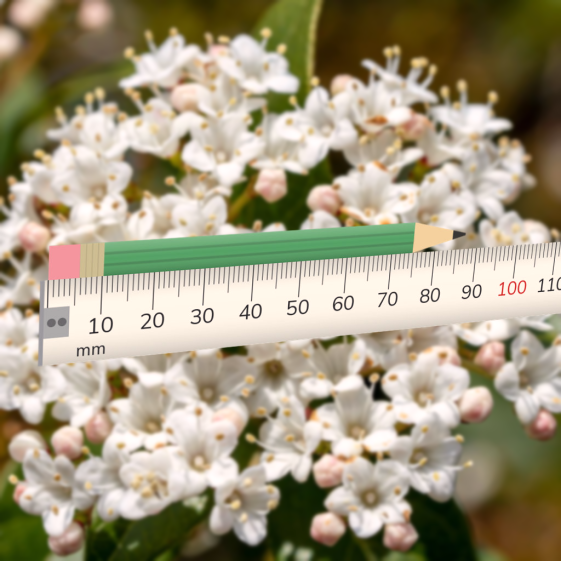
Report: 87mm
